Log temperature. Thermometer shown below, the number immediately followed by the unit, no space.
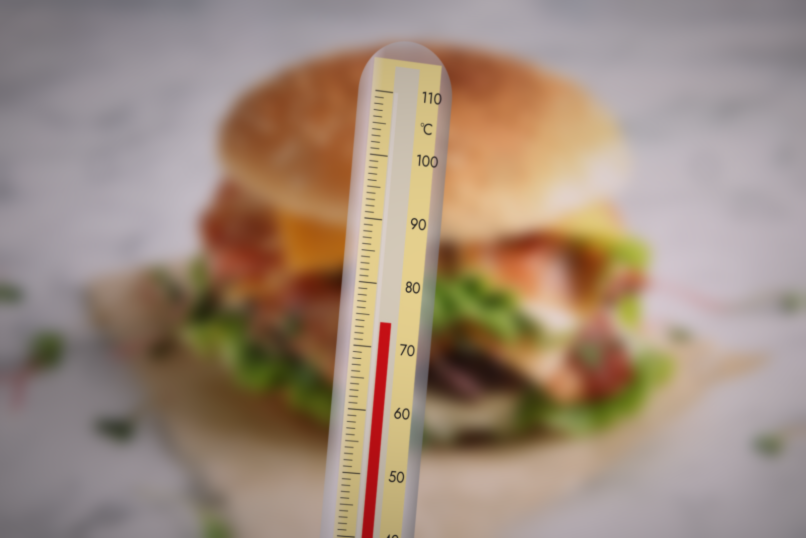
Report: 74°C
